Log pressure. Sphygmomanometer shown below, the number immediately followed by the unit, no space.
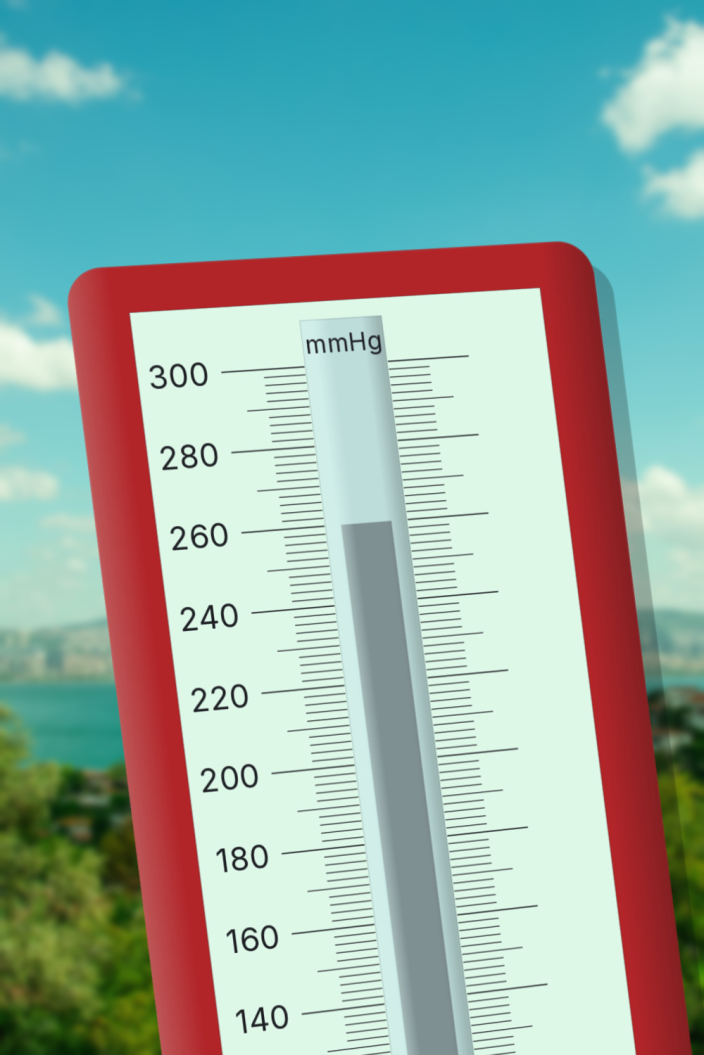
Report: 260mmHg
